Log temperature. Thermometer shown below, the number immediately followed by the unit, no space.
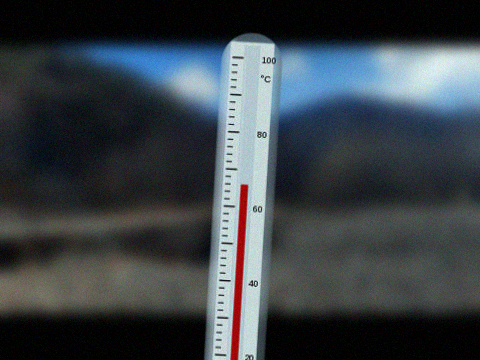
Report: 66°C
